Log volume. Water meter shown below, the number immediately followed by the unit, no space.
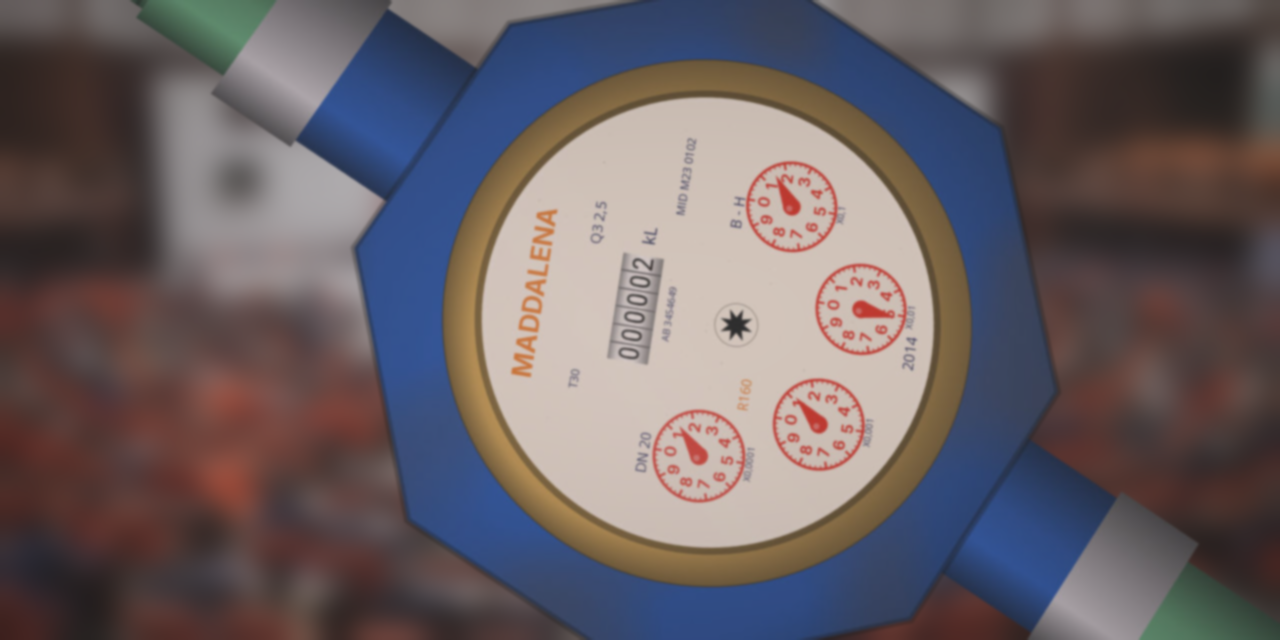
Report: 2.1511kL
